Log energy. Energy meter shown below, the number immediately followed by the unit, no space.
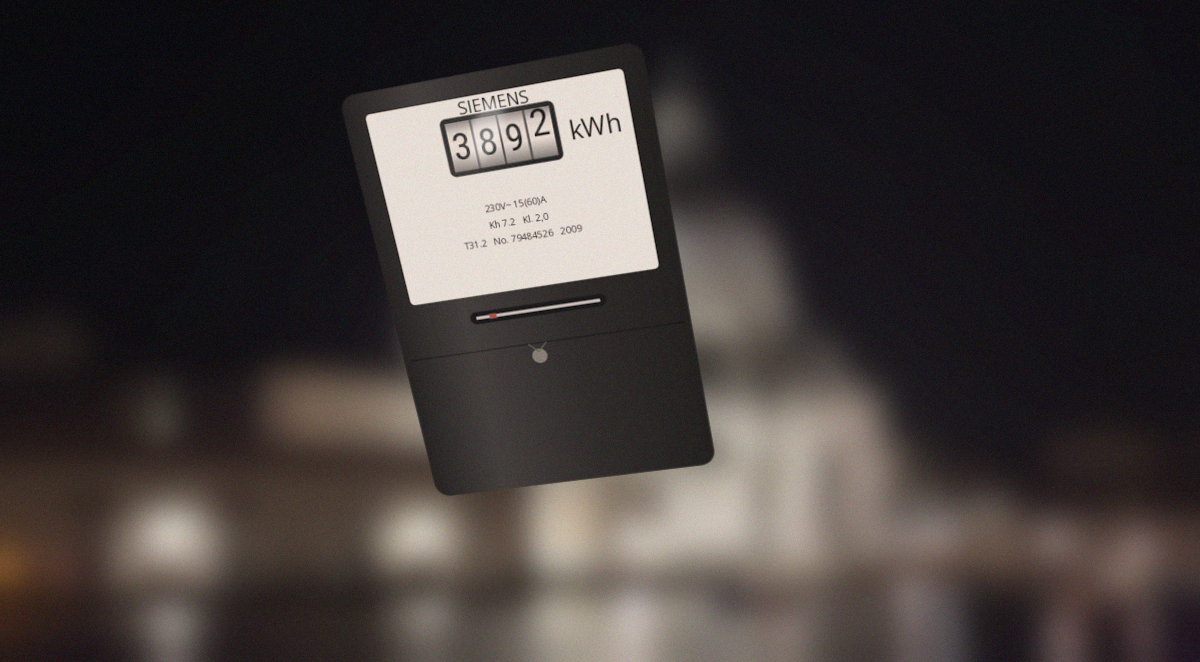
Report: 3892kWh
